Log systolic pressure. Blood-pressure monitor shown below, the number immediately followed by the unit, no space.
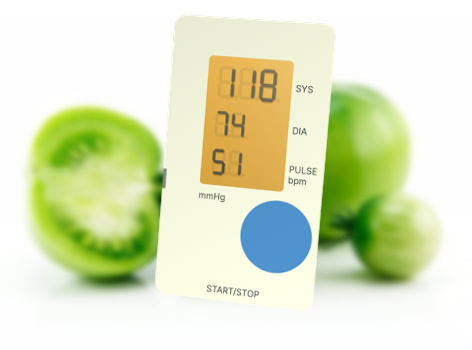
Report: 118mmHg
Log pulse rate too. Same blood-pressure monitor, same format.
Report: 51bpm
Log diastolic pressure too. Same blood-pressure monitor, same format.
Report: 74mmHg
